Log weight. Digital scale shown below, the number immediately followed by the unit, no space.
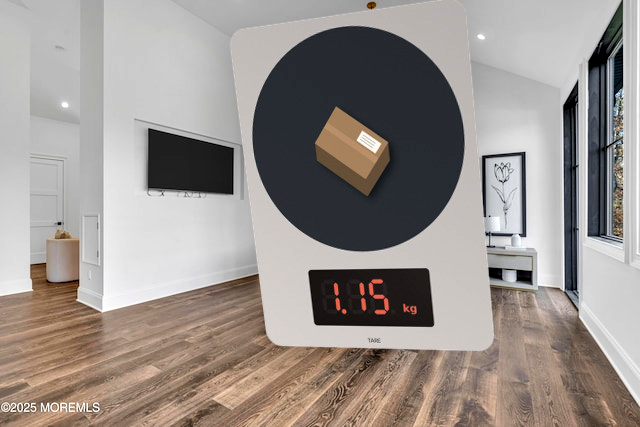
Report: 1.15kg
